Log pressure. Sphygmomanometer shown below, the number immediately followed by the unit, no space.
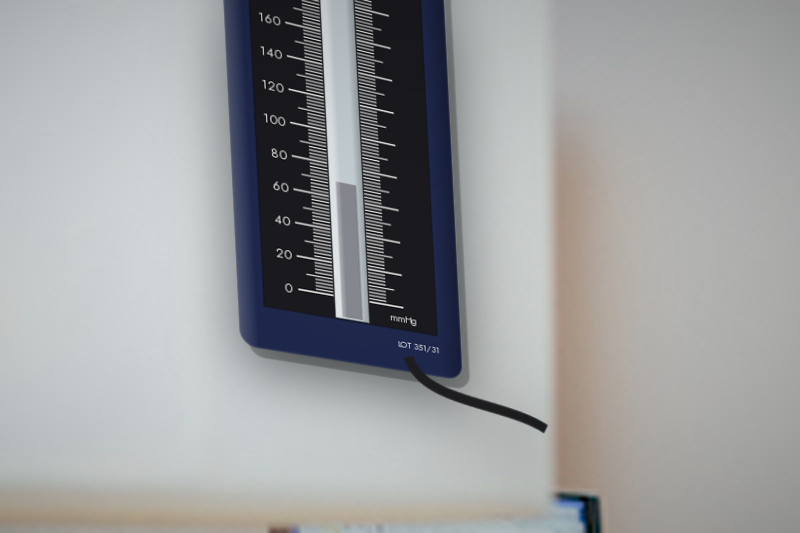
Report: 70mmHg
